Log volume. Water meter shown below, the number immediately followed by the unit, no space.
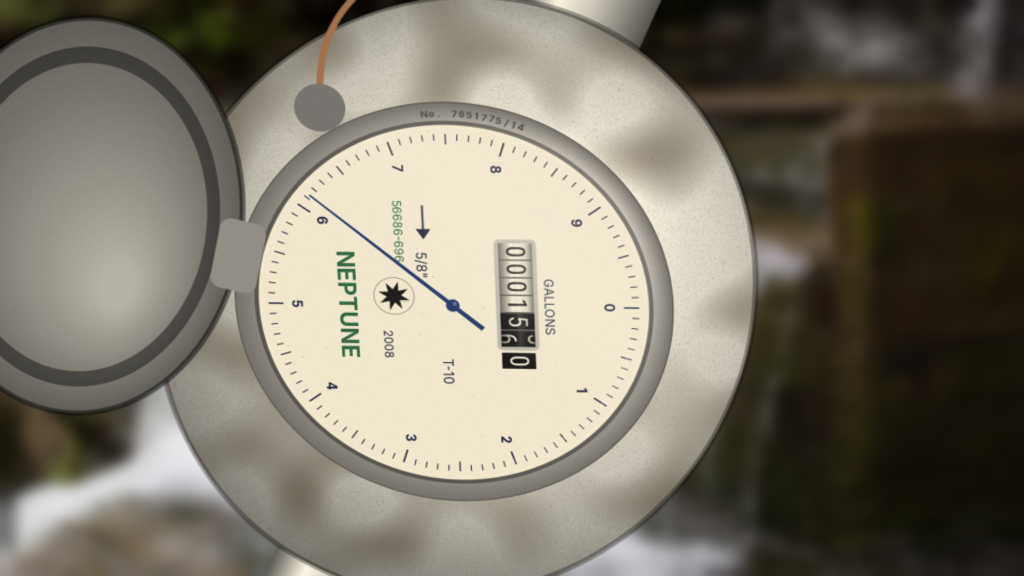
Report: 1556.1gal
